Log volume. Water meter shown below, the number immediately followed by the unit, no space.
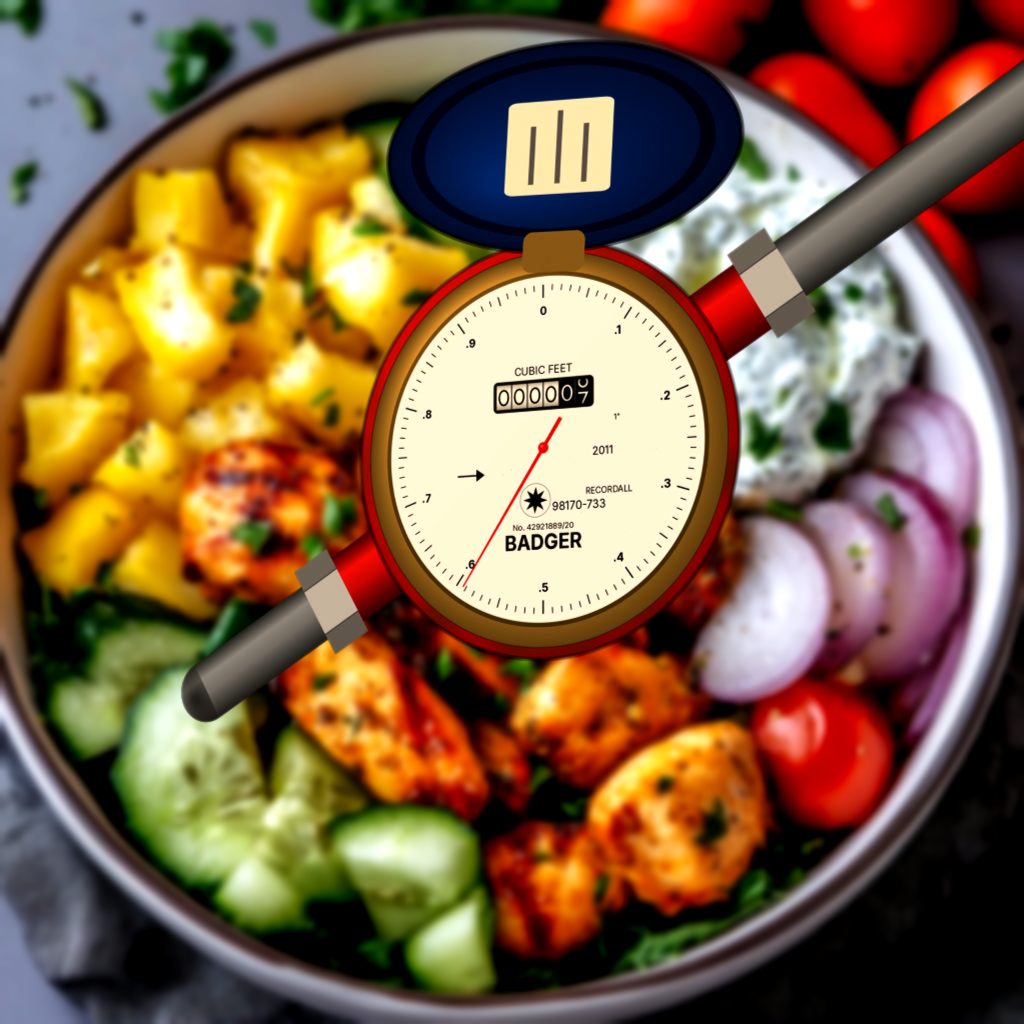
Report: 6.59ft³
